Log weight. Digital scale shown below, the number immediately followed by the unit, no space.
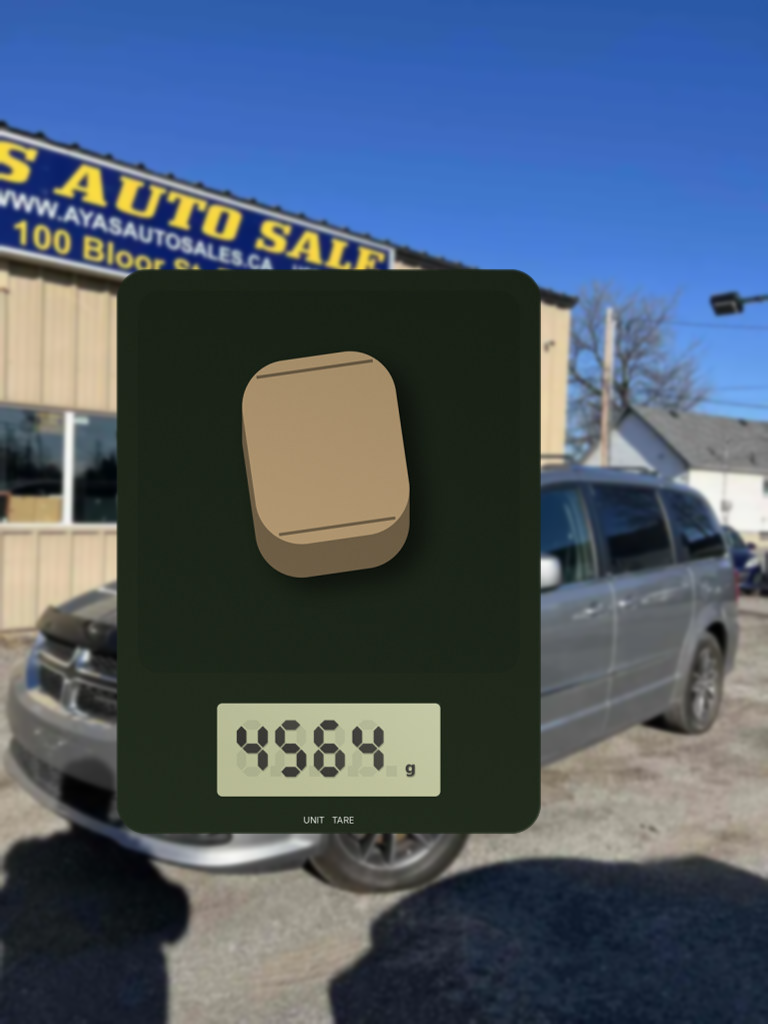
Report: 4564g
